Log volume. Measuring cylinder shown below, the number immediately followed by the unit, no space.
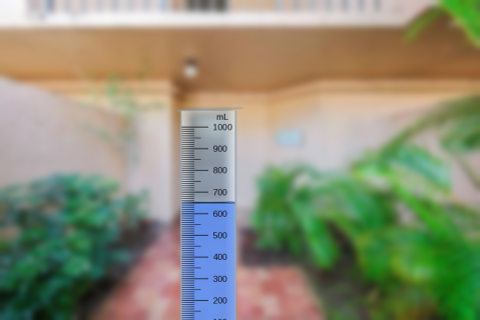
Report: 650mL
